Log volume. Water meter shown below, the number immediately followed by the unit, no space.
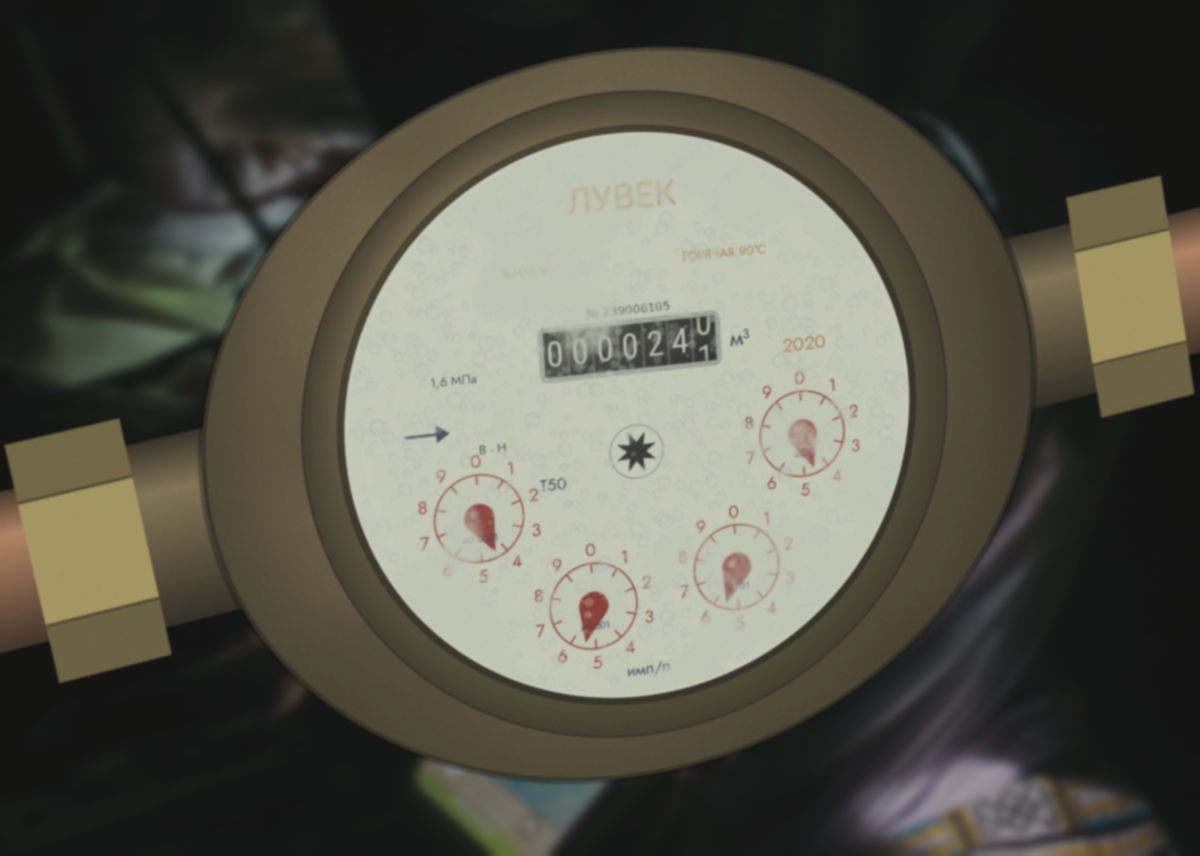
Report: 240.4554m³
